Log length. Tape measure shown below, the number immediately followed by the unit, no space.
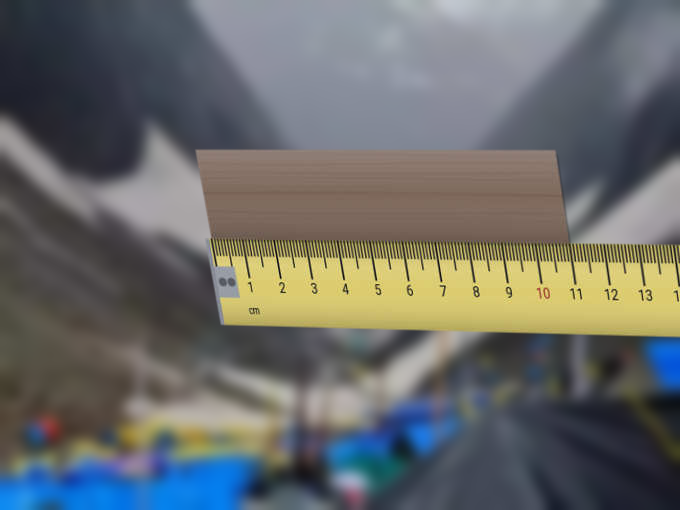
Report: 11cm
